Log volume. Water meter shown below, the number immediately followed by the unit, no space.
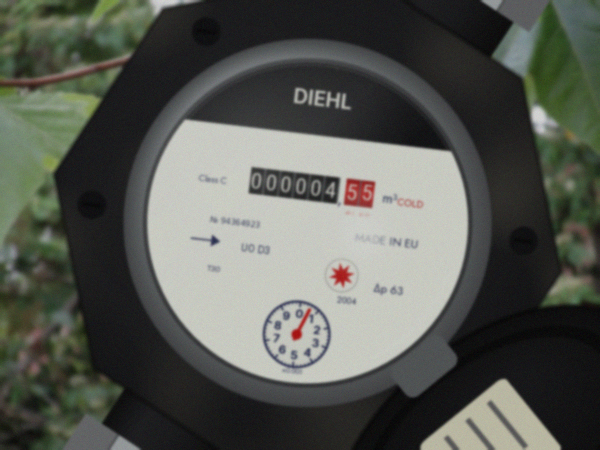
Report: 4.550m³
